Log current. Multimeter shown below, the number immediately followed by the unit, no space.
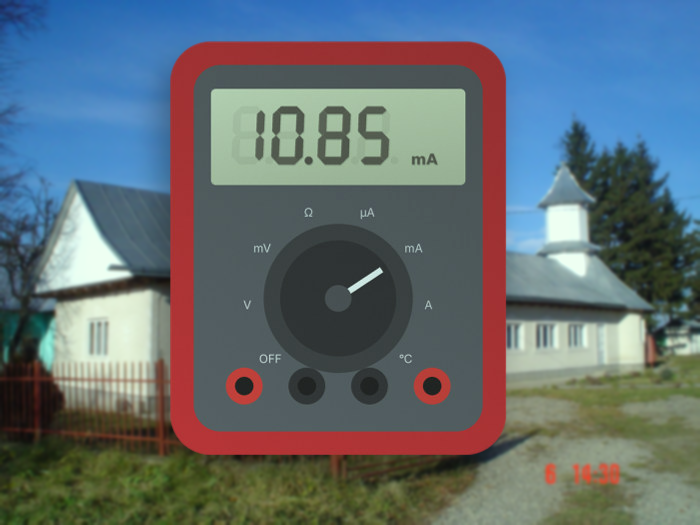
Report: 10.85mA
